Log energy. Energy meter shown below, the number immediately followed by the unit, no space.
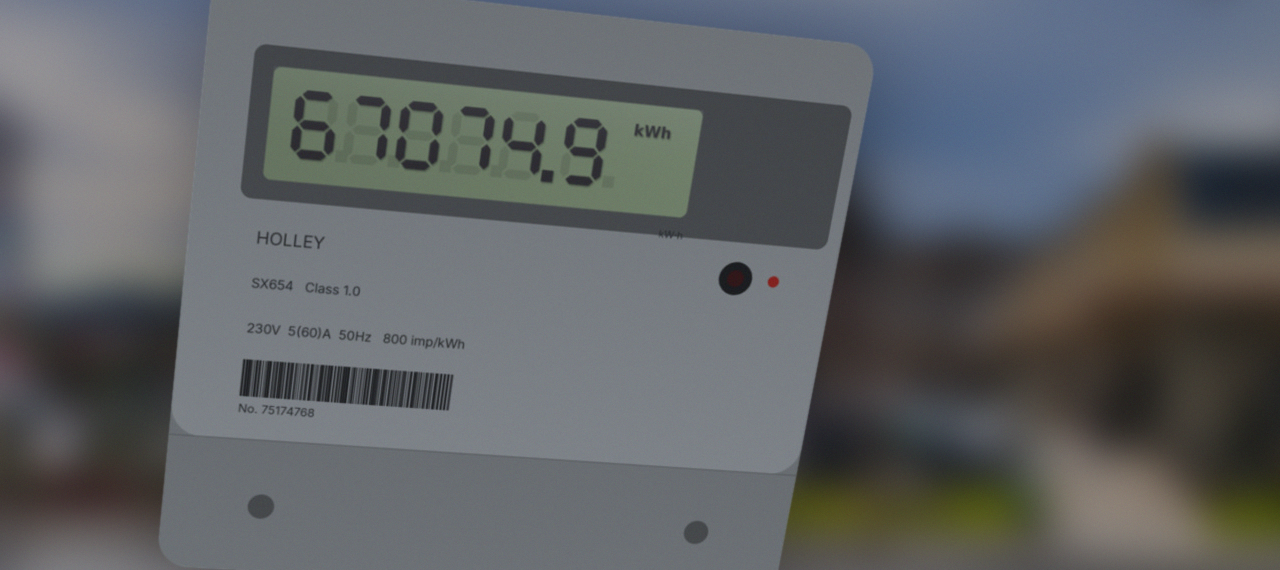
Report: 67074.9kWh
